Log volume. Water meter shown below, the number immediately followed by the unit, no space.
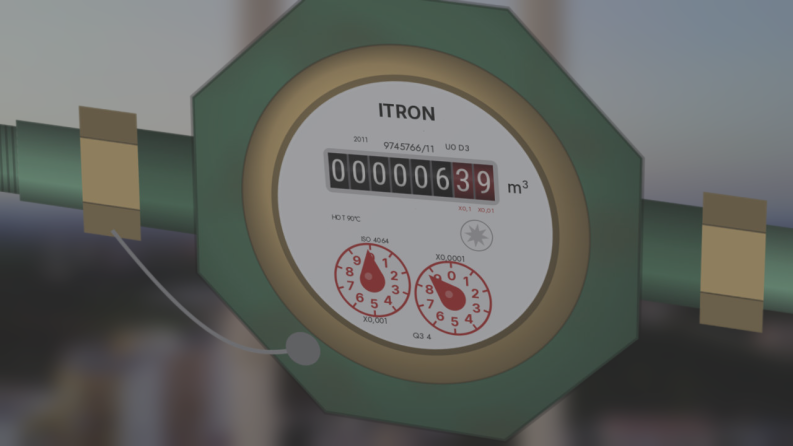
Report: 6.3898m³
